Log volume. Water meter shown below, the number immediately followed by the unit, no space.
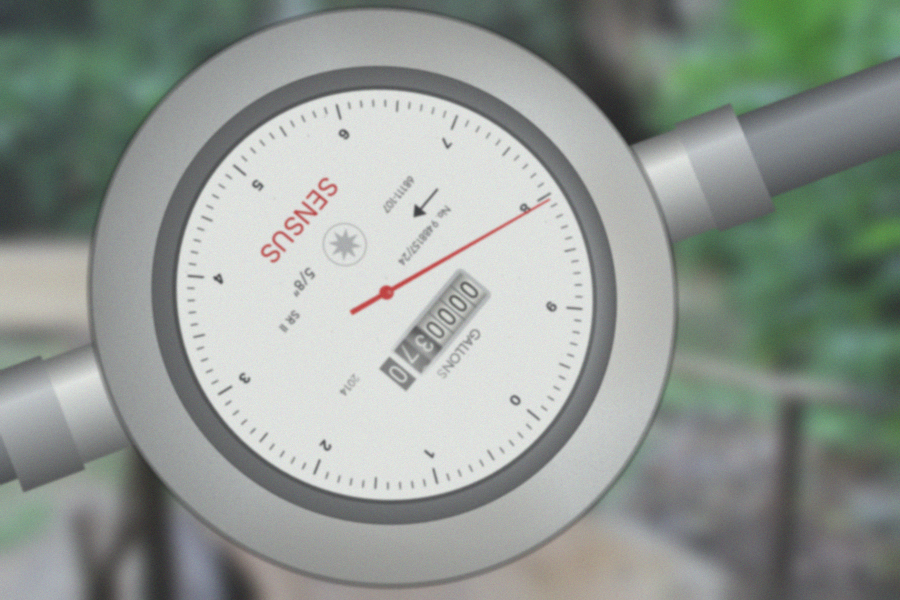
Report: 368.0gal
